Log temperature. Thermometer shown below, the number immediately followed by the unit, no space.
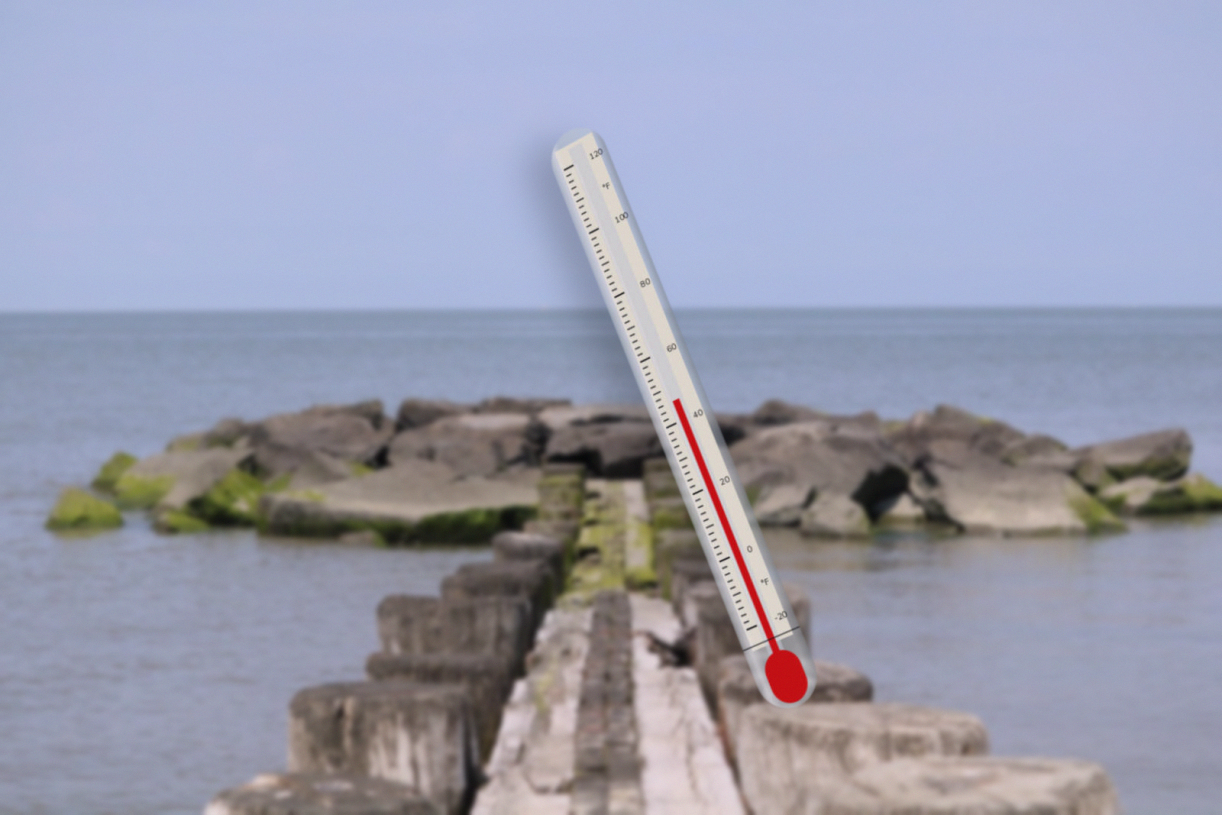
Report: 46°F
